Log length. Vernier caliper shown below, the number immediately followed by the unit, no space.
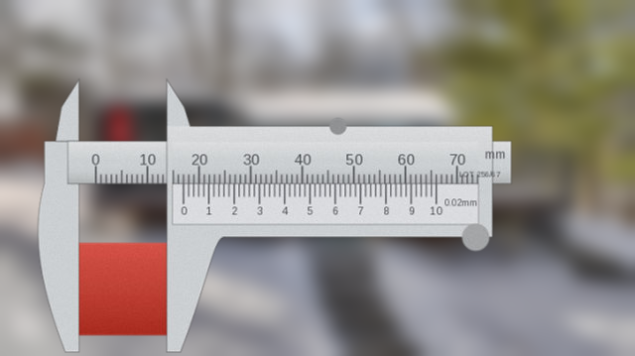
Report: 17.0mm
